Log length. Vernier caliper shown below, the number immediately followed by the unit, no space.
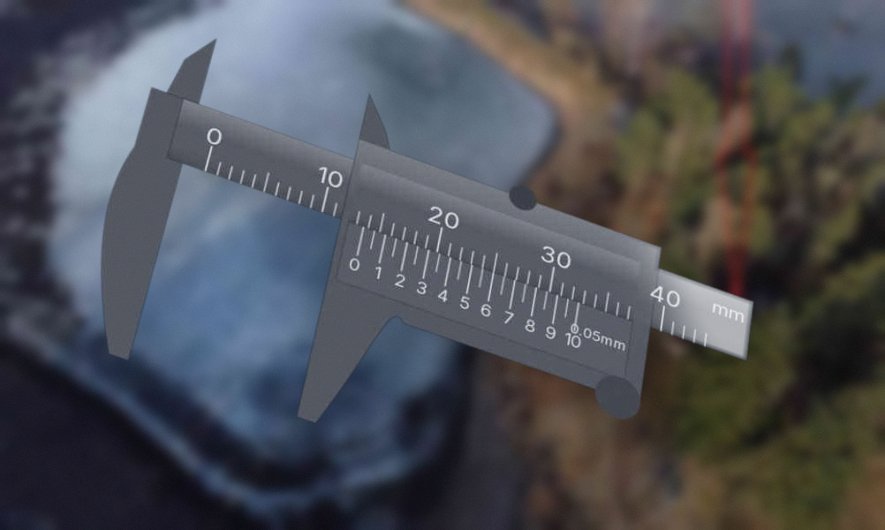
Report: 13.6mm
